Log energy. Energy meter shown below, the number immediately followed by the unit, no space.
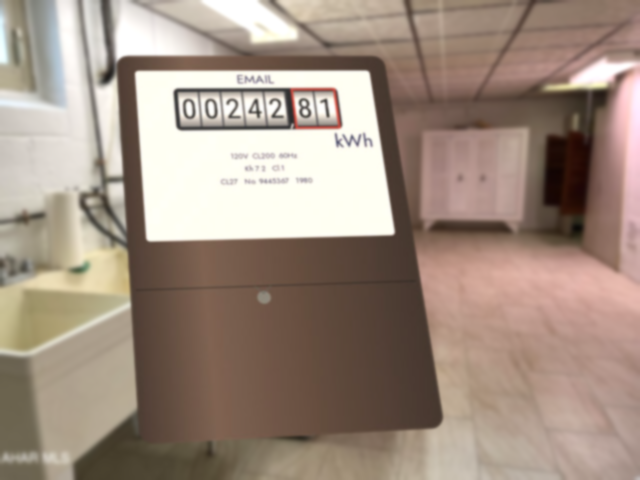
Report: 242.81kWh
